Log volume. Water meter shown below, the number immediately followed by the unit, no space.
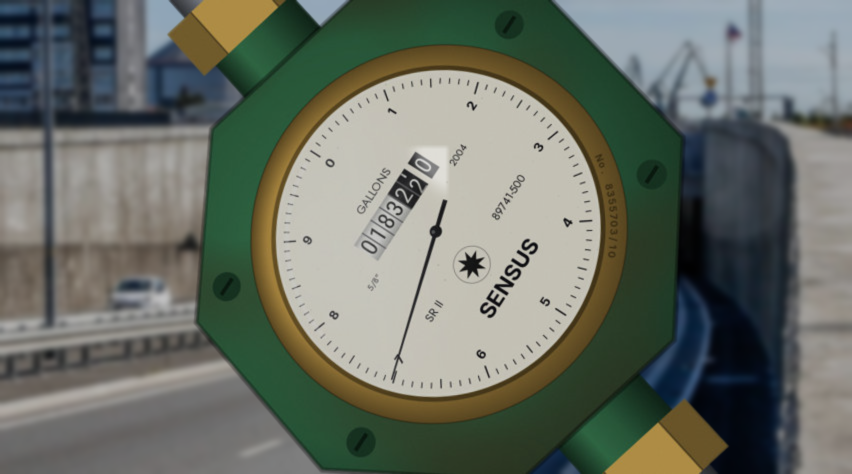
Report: 183217.0gal
